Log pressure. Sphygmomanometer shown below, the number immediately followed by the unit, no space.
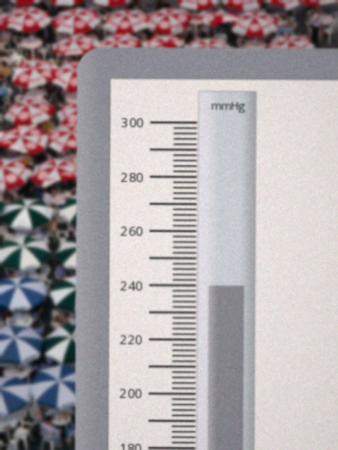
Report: 240mmHg
